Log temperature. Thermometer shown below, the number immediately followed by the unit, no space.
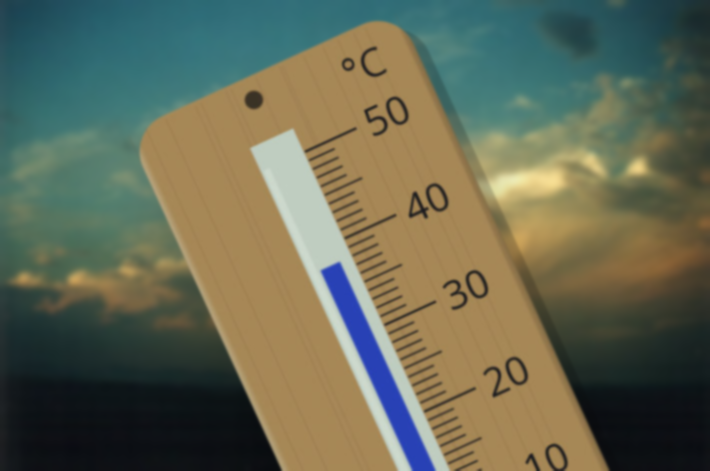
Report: 38°C
